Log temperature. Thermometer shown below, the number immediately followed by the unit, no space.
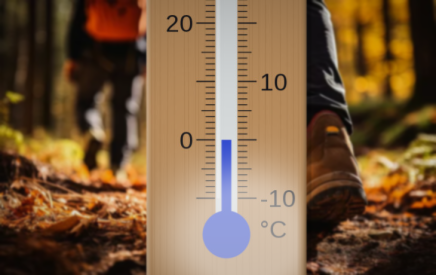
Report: 0°C
